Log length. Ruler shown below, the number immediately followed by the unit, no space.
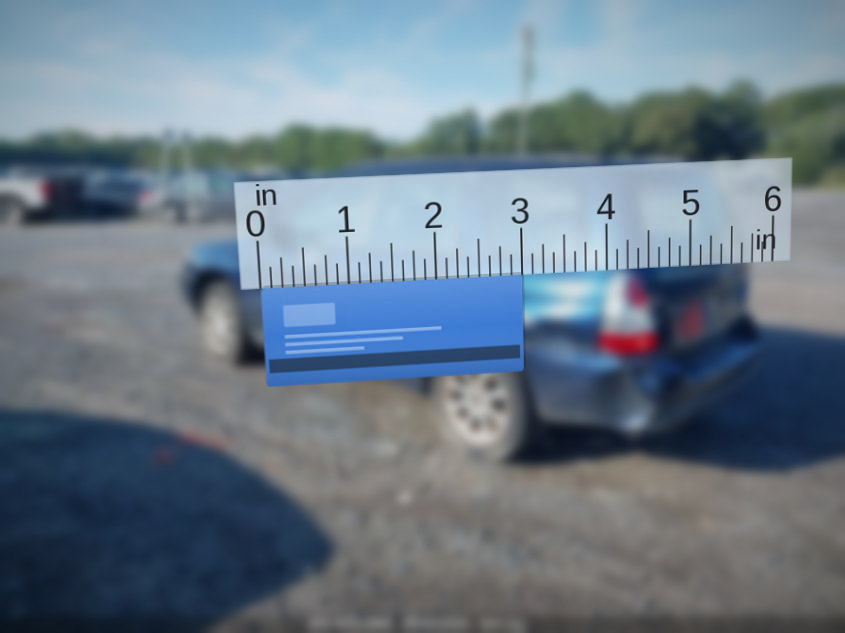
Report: 3in
